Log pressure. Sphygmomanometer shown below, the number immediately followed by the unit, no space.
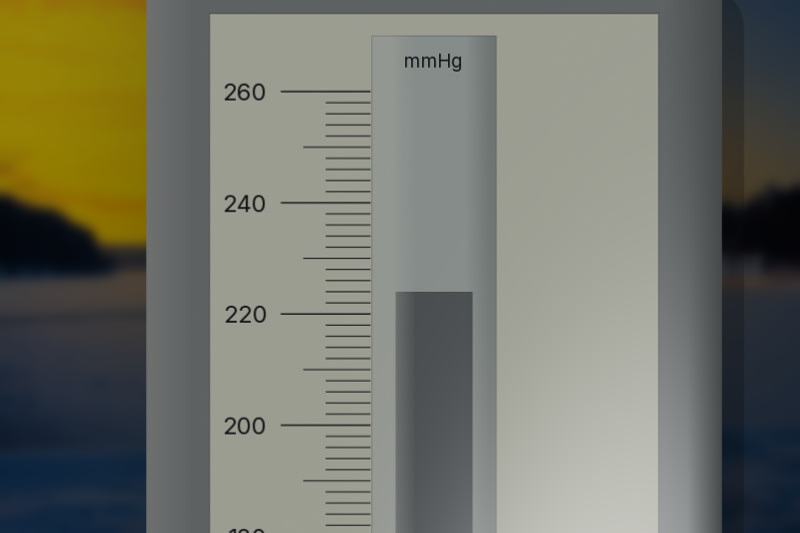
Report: 224mmHg
